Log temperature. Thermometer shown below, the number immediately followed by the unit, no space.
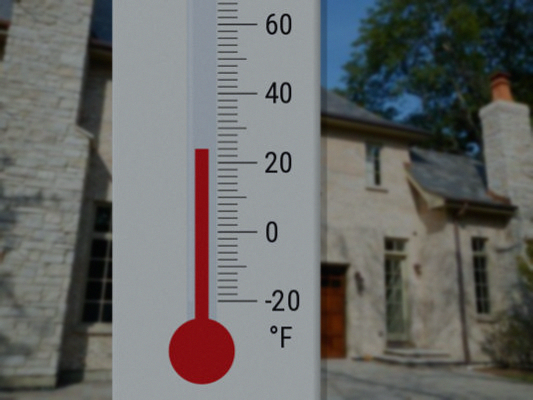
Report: 24°F
